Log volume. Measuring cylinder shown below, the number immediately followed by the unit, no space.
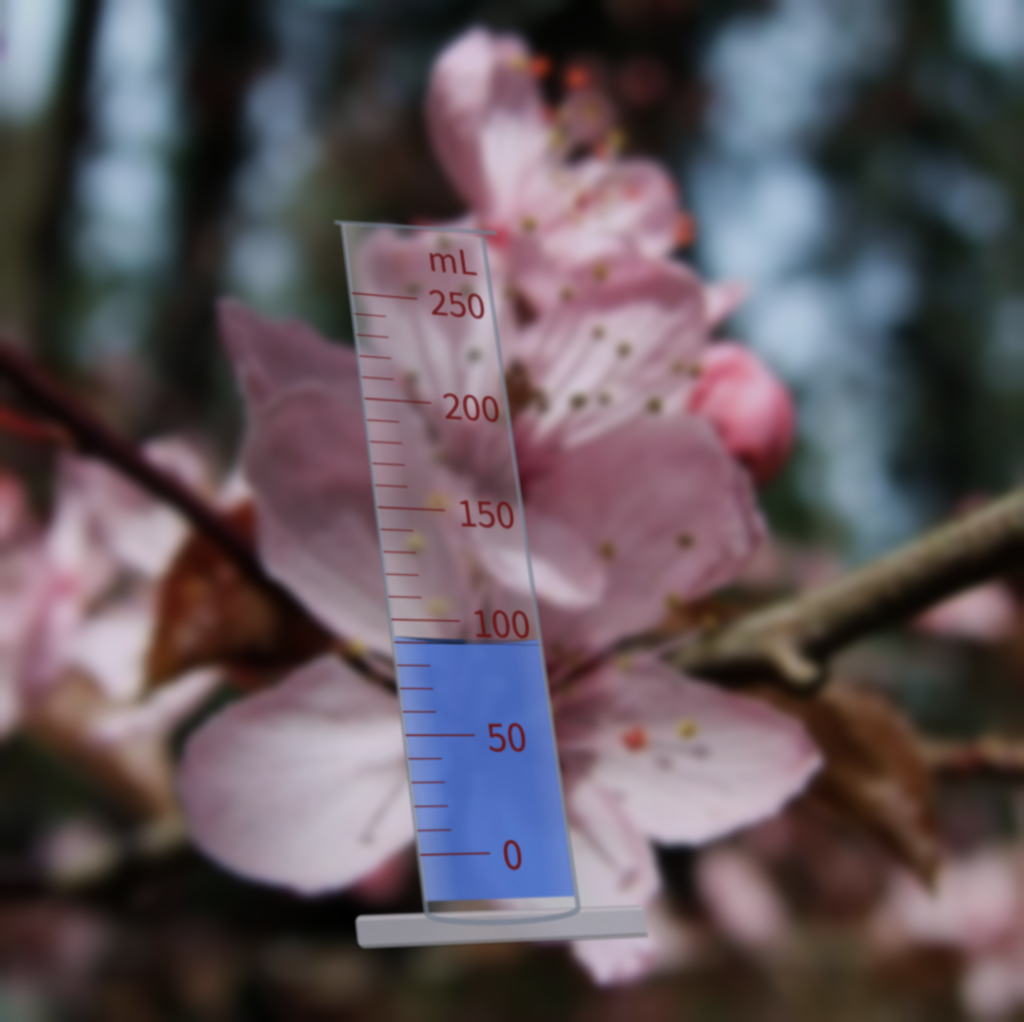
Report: 90mL
